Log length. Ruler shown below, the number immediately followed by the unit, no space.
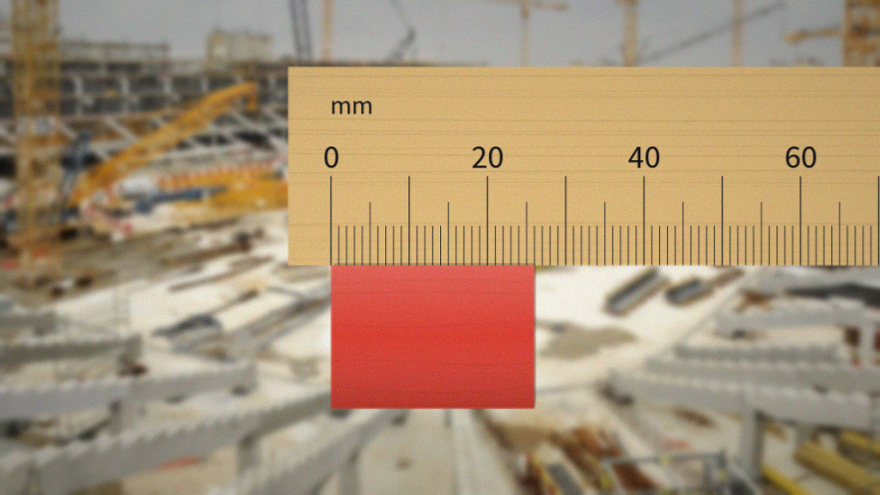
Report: 26mm
